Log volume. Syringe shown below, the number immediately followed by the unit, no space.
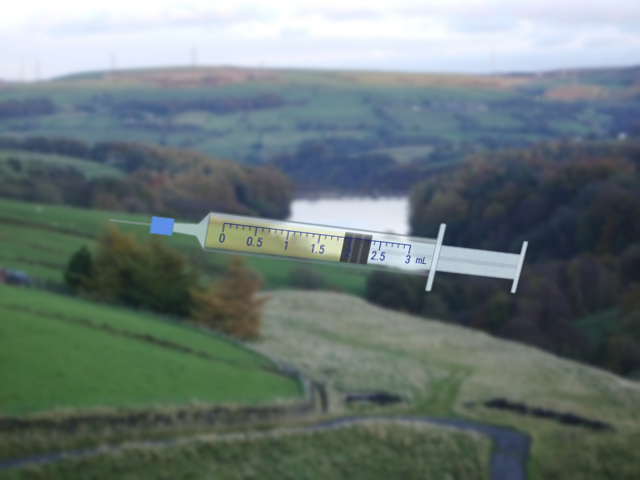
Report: 1.9mL
